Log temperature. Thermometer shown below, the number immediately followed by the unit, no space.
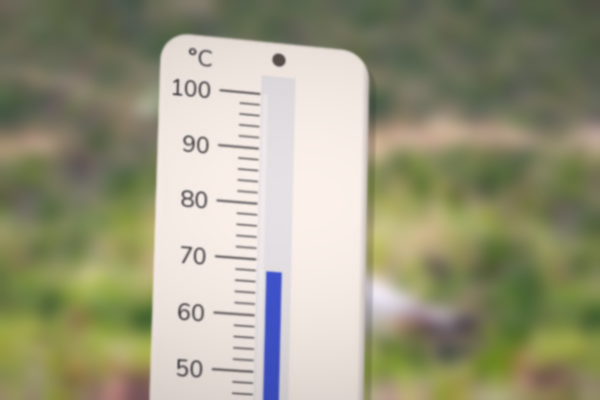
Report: 68°C
